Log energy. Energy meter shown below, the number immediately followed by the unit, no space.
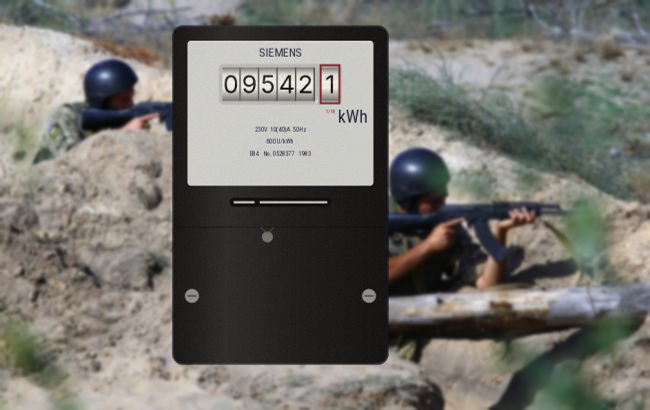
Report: 9542.1kWh
